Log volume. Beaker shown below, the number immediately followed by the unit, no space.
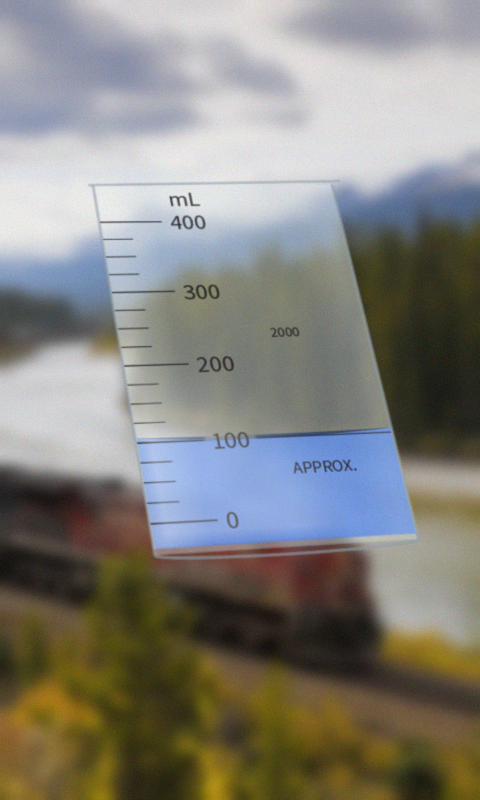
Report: 100mL
